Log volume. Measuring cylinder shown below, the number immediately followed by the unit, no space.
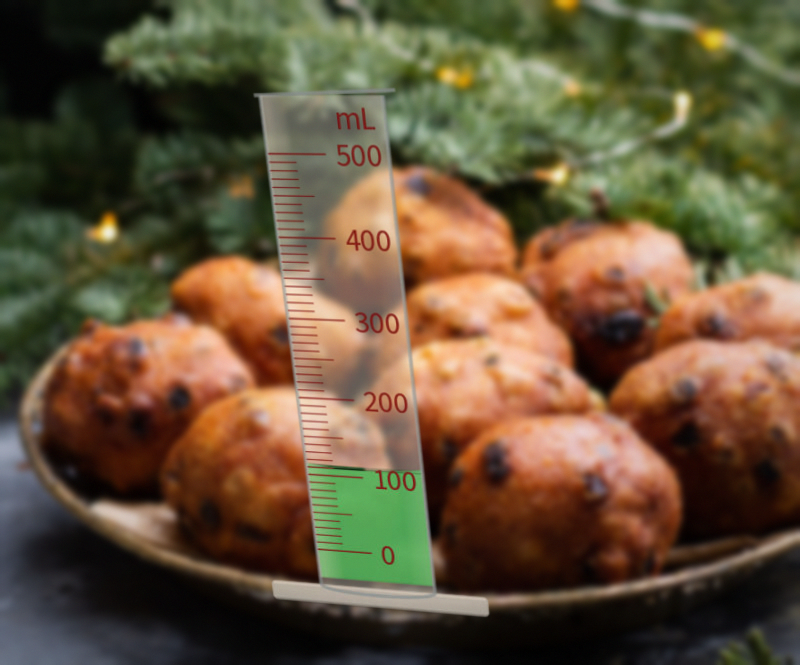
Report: 110mL
